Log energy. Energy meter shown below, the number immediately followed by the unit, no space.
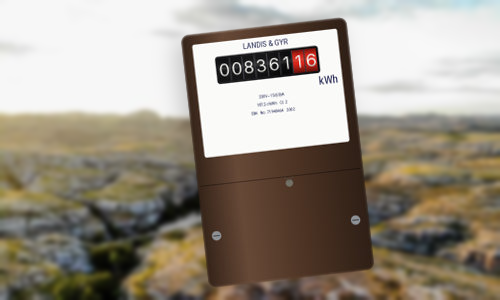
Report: 8361.16kWh
